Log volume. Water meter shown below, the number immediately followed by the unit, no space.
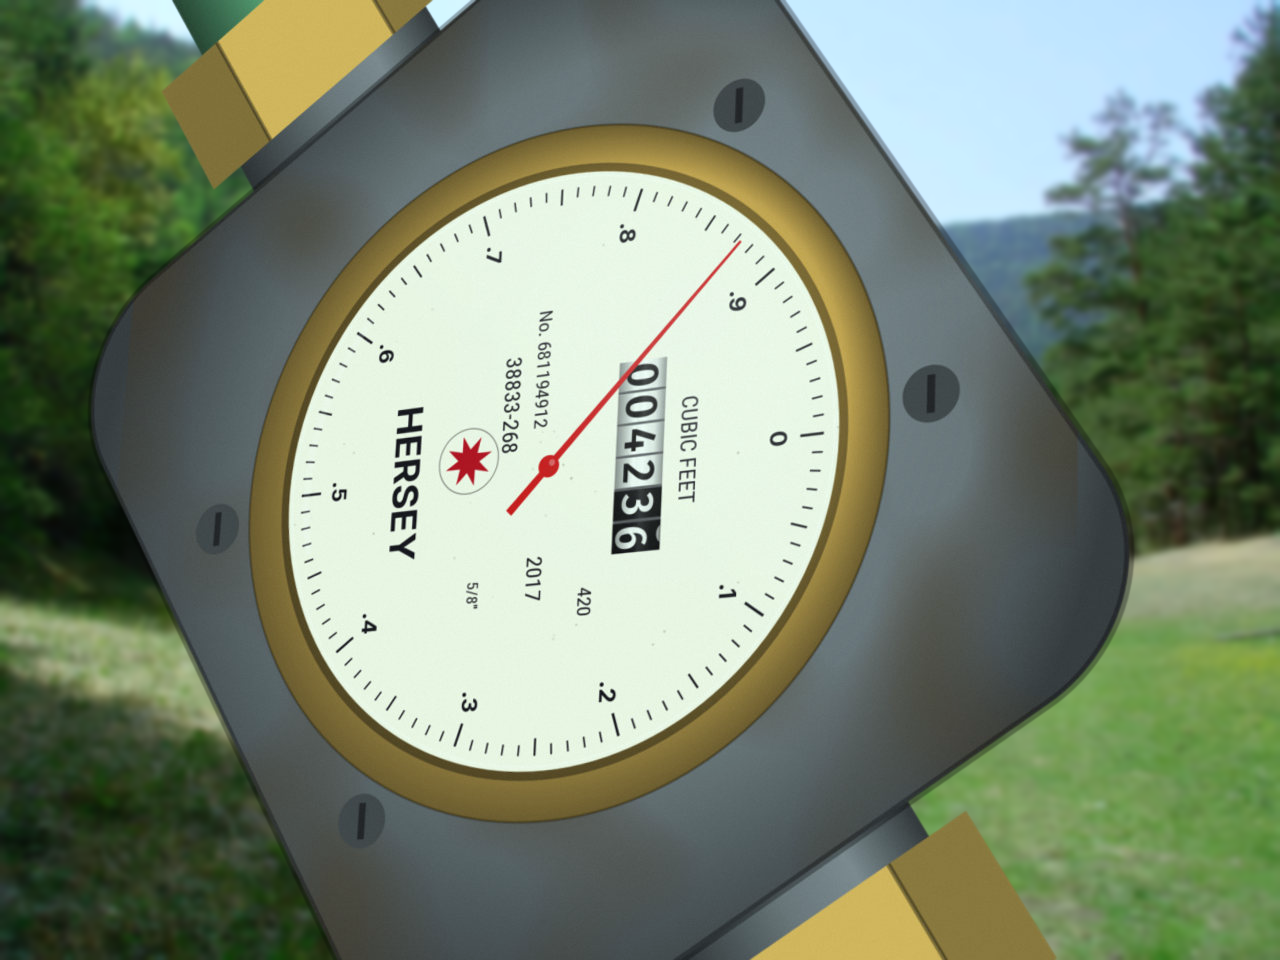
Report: 4235.87ft³
